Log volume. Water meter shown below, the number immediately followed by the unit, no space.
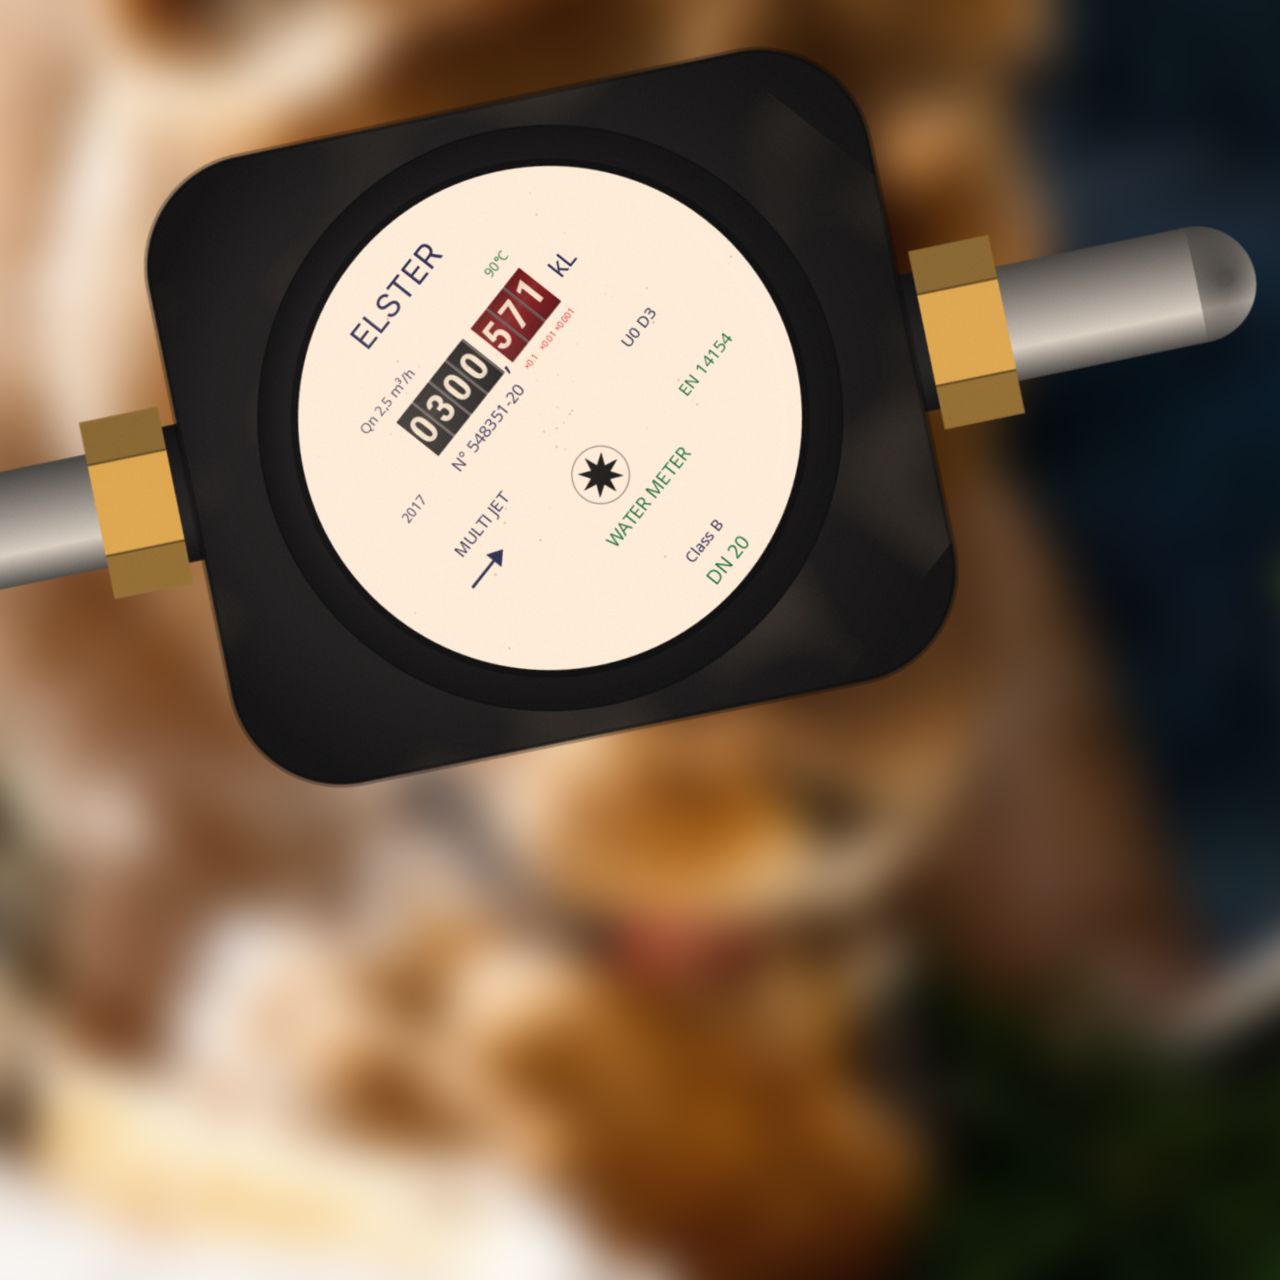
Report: 300.571kL
